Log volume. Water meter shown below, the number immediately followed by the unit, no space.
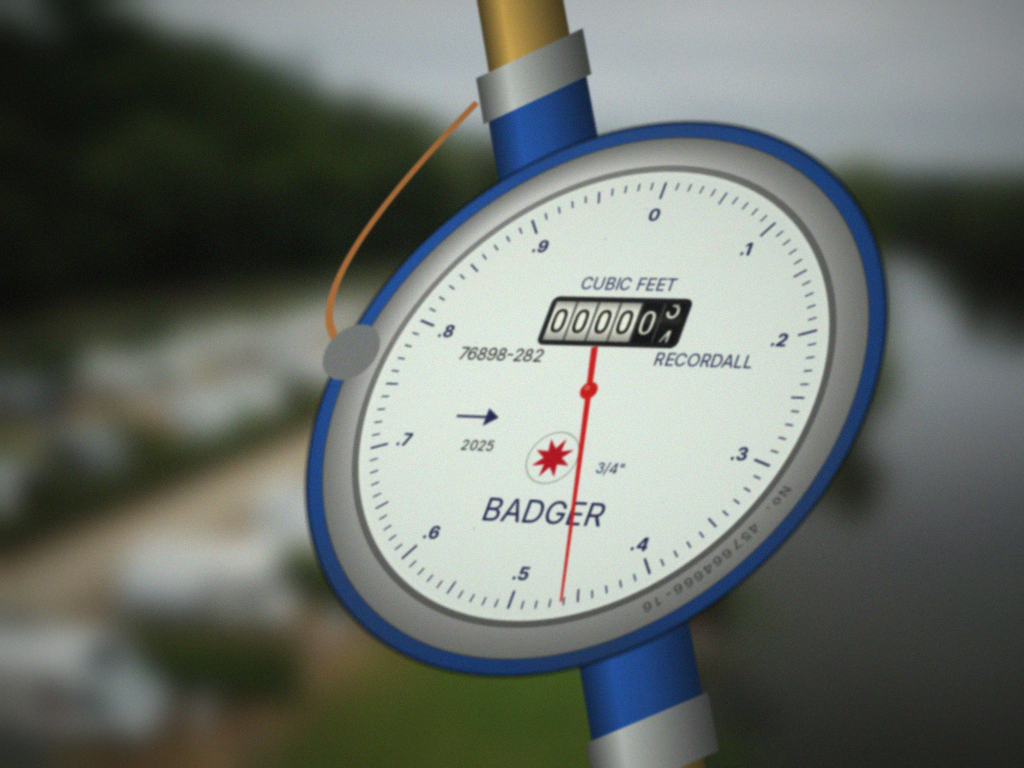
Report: 3.46ft³
